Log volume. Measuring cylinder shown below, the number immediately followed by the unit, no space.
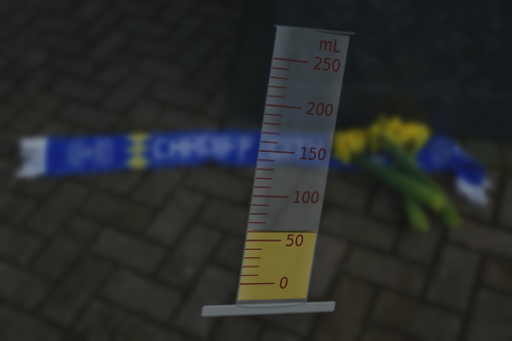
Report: 60mL
